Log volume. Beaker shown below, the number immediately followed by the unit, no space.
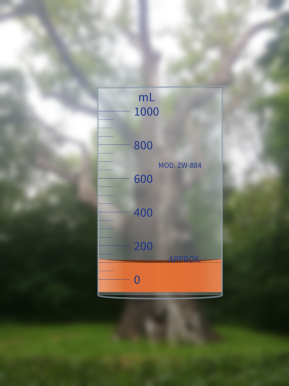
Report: 100mL
